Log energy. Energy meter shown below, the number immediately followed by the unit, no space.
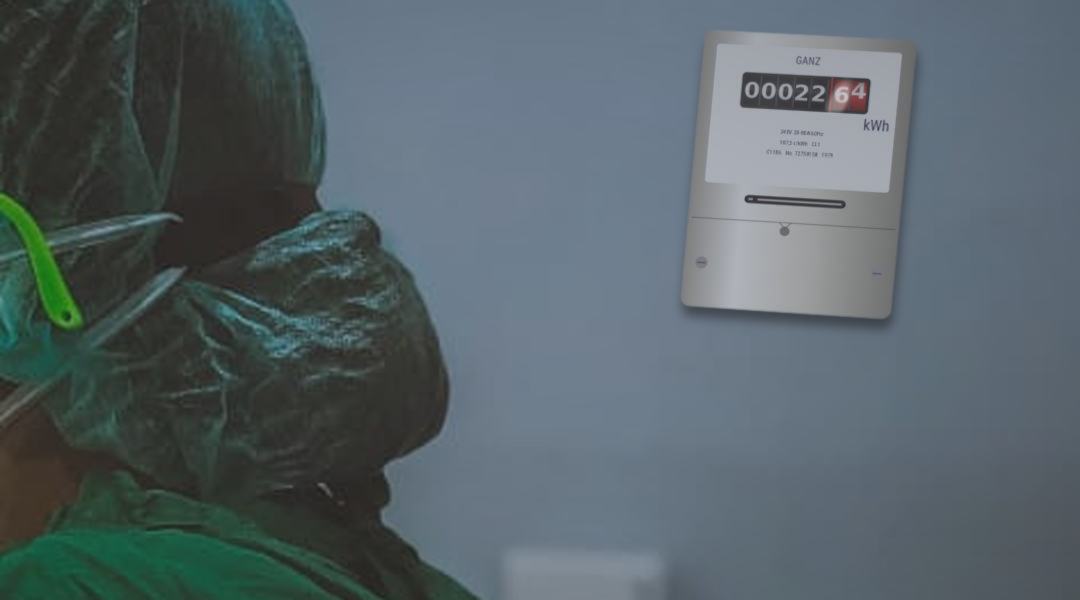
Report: 22.64kWh
